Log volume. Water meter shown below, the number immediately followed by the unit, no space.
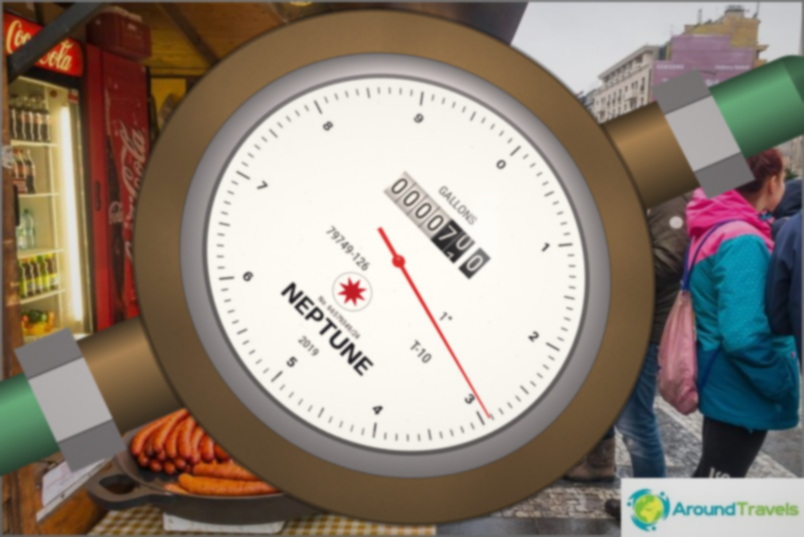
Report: 702.9gal
